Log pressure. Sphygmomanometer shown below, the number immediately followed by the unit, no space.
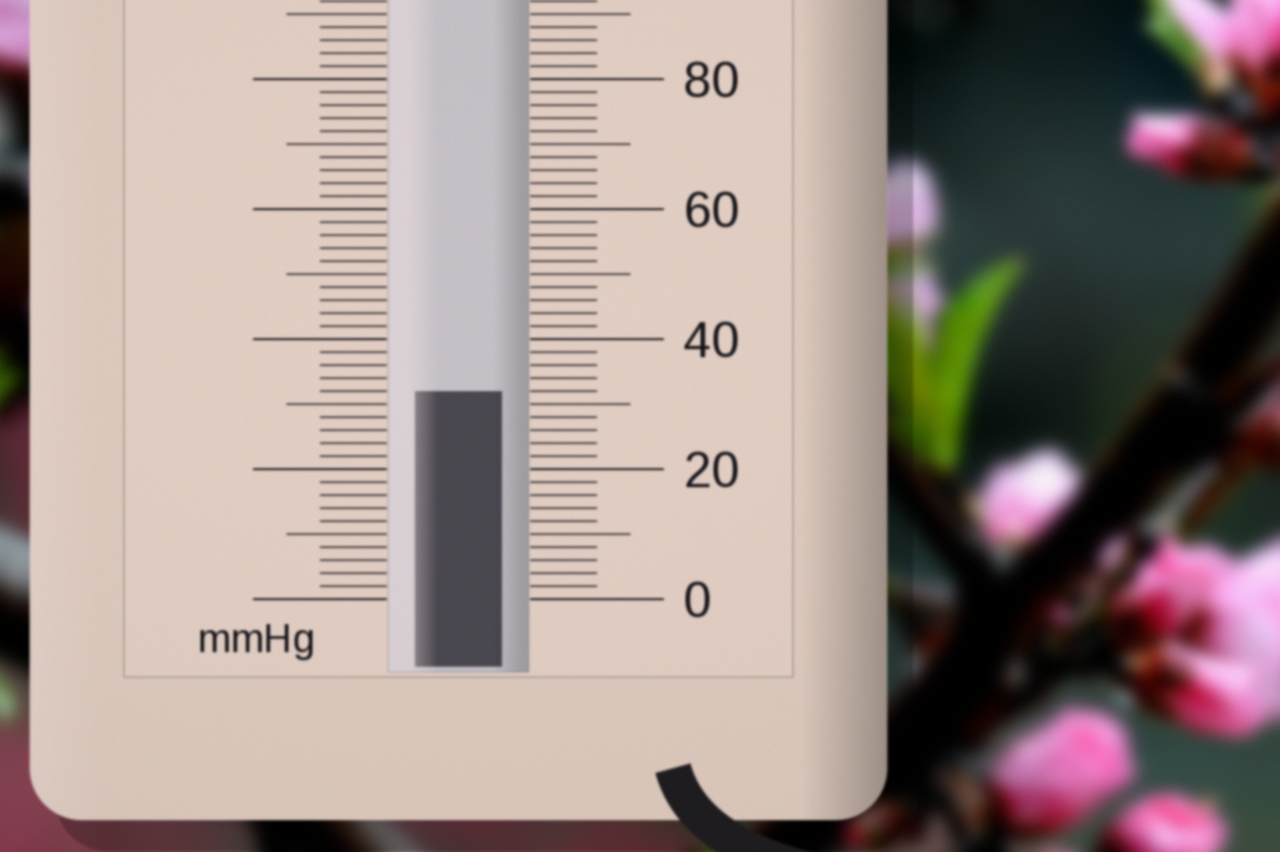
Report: 32mmHg
